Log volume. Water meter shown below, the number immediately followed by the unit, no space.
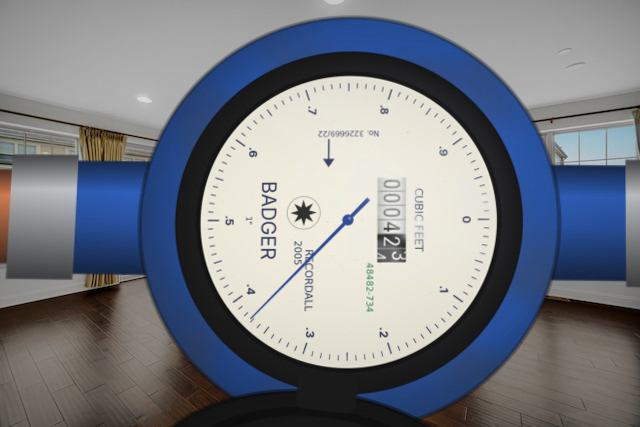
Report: 423.37ft³
